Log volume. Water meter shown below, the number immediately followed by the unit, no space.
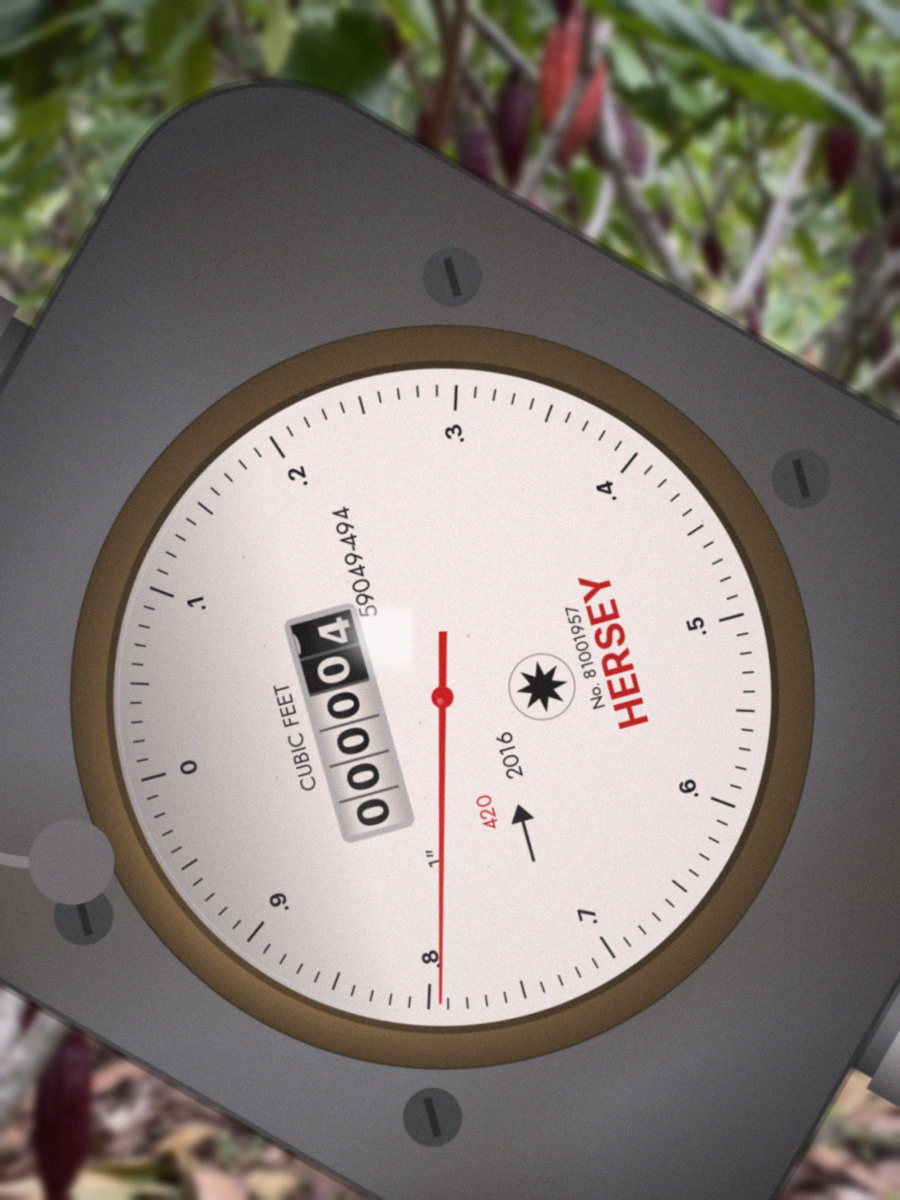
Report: 3.79ft³
